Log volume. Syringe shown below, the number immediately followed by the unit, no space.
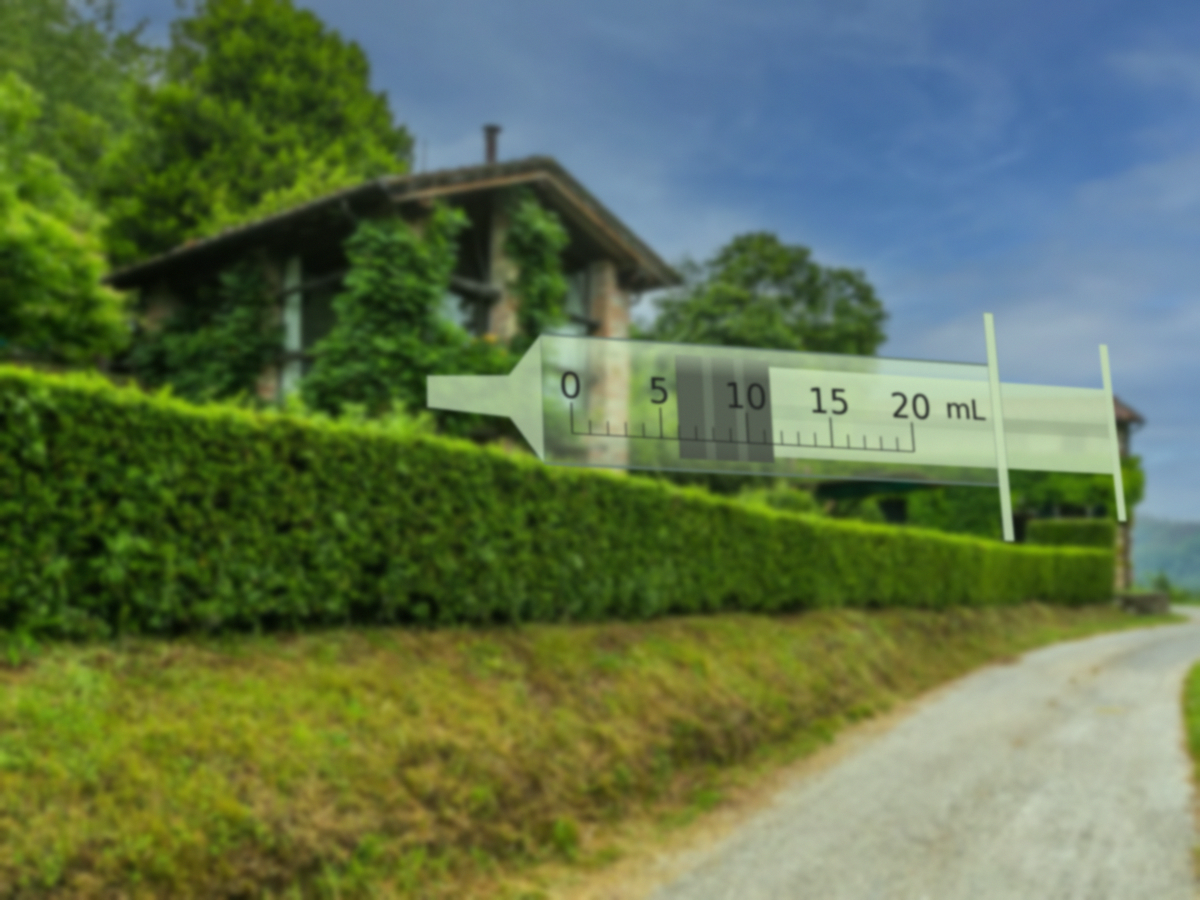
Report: 6mL
